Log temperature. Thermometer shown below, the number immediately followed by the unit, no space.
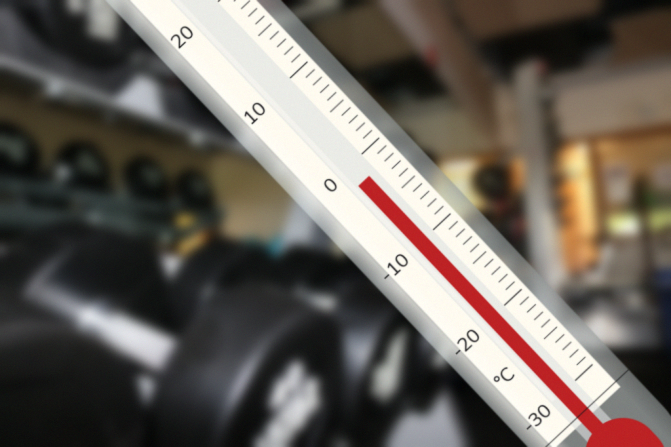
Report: -2°C
